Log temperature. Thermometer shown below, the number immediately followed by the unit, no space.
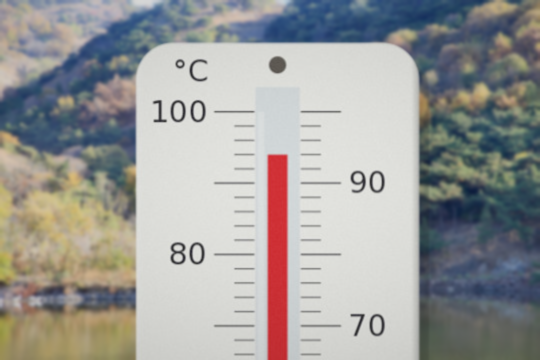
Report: 94°C
